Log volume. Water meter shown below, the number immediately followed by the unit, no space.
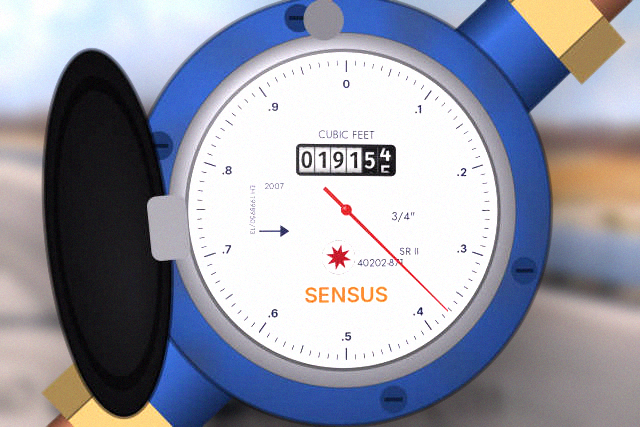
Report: 19154.37ft³
